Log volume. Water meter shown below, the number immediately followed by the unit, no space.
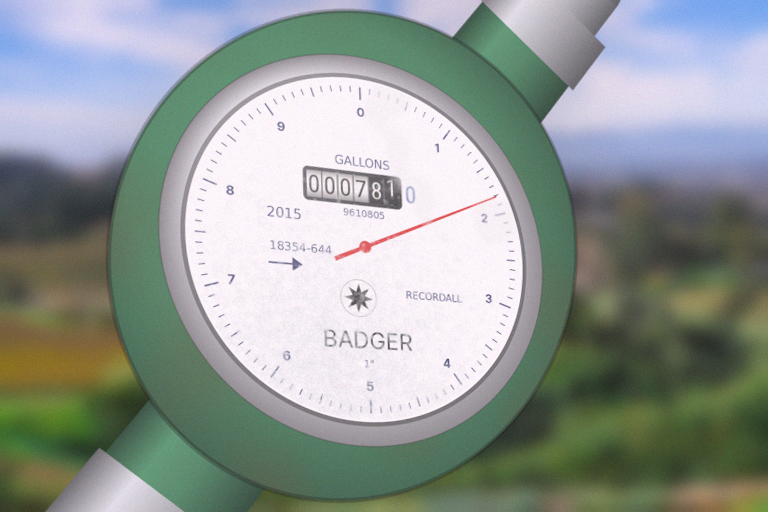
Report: 7811.8gal
